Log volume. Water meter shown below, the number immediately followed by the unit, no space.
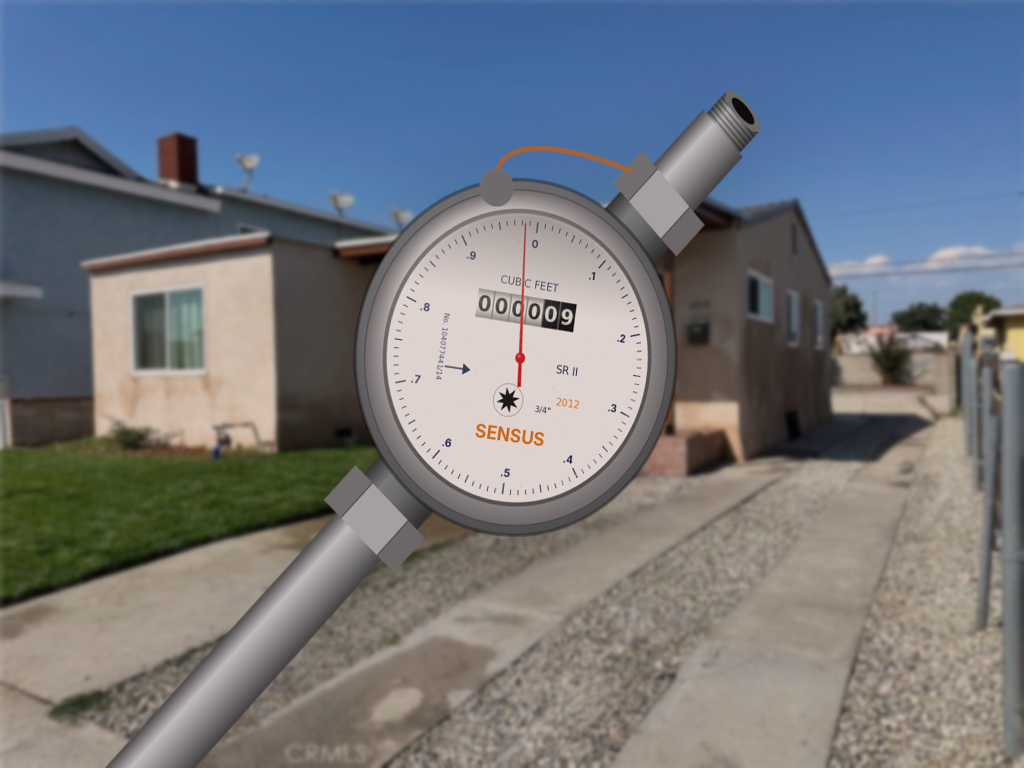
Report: 8.98ft³
